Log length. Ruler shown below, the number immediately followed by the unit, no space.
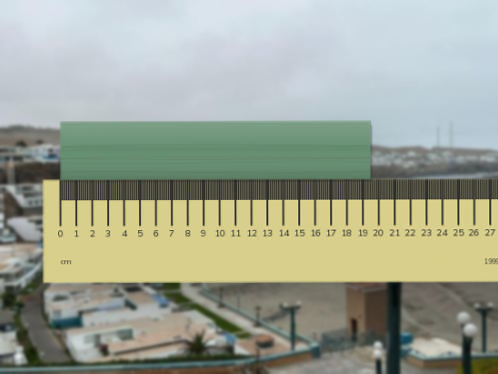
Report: 19.5cm
